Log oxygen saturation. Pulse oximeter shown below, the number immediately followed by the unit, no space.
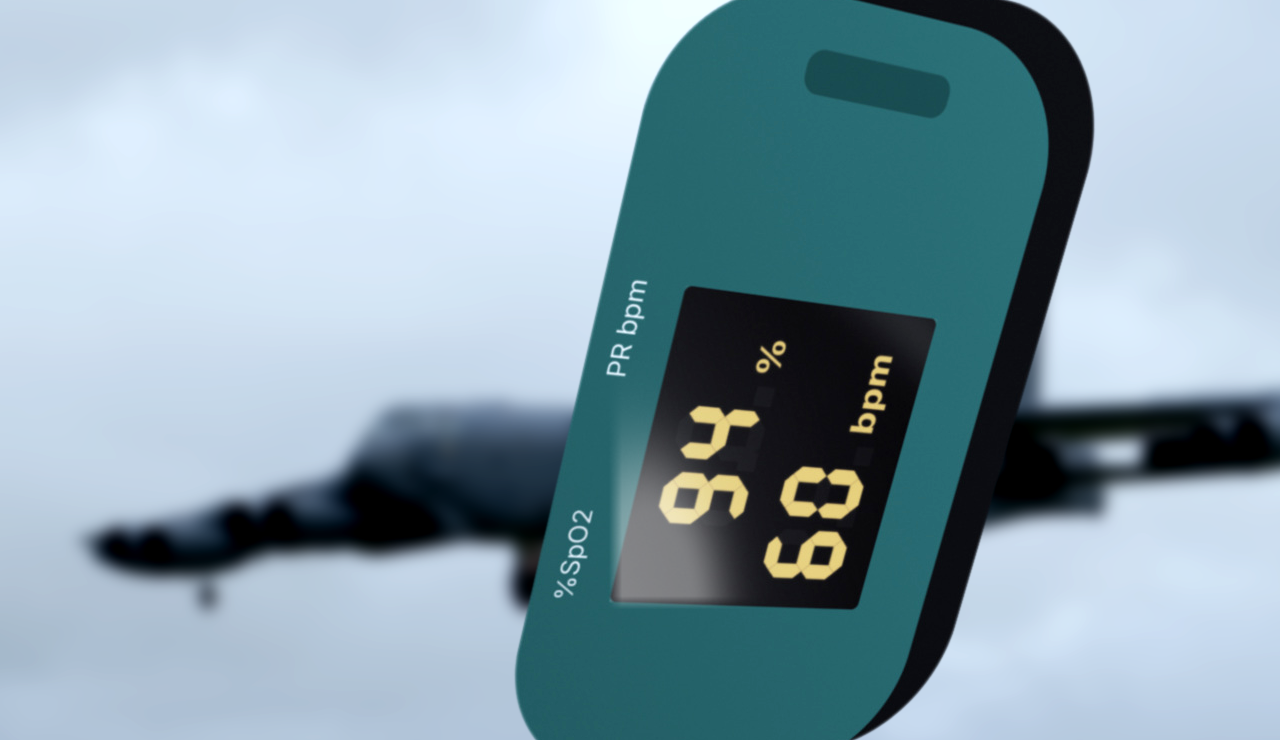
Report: 94%
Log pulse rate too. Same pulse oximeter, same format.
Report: 60bpm
